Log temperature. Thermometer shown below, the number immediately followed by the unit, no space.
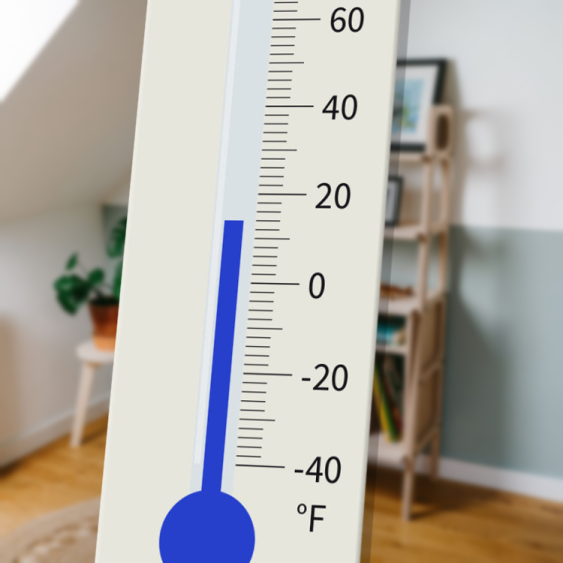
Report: 14°F
